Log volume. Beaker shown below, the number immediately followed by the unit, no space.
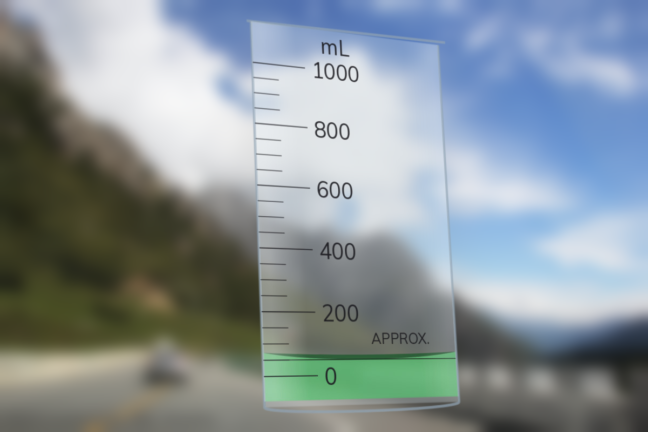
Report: 50mL
